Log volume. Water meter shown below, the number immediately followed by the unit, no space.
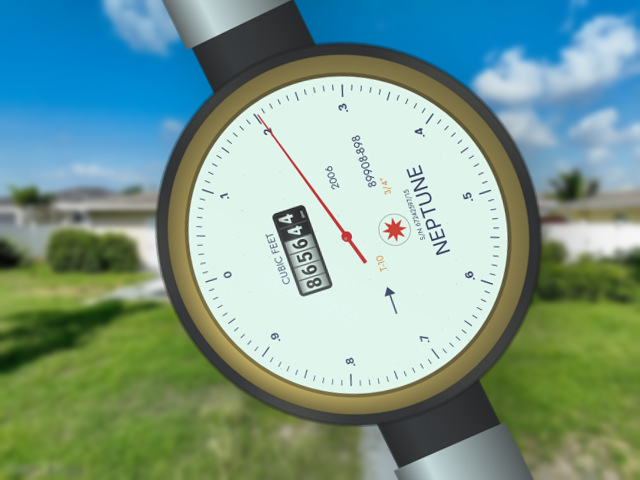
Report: 865644.20ft³
